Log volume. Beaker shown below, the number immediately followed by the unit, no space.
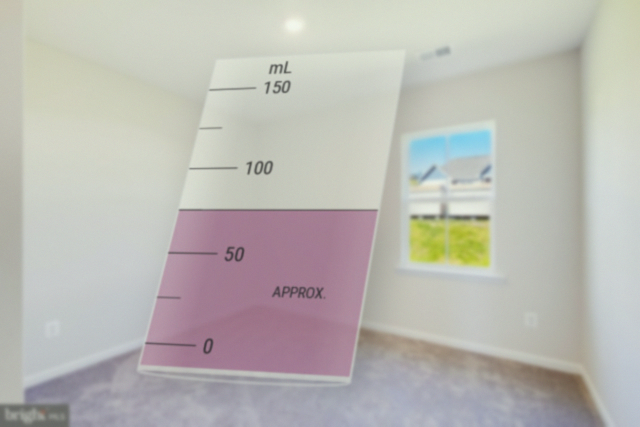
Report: 75mL
